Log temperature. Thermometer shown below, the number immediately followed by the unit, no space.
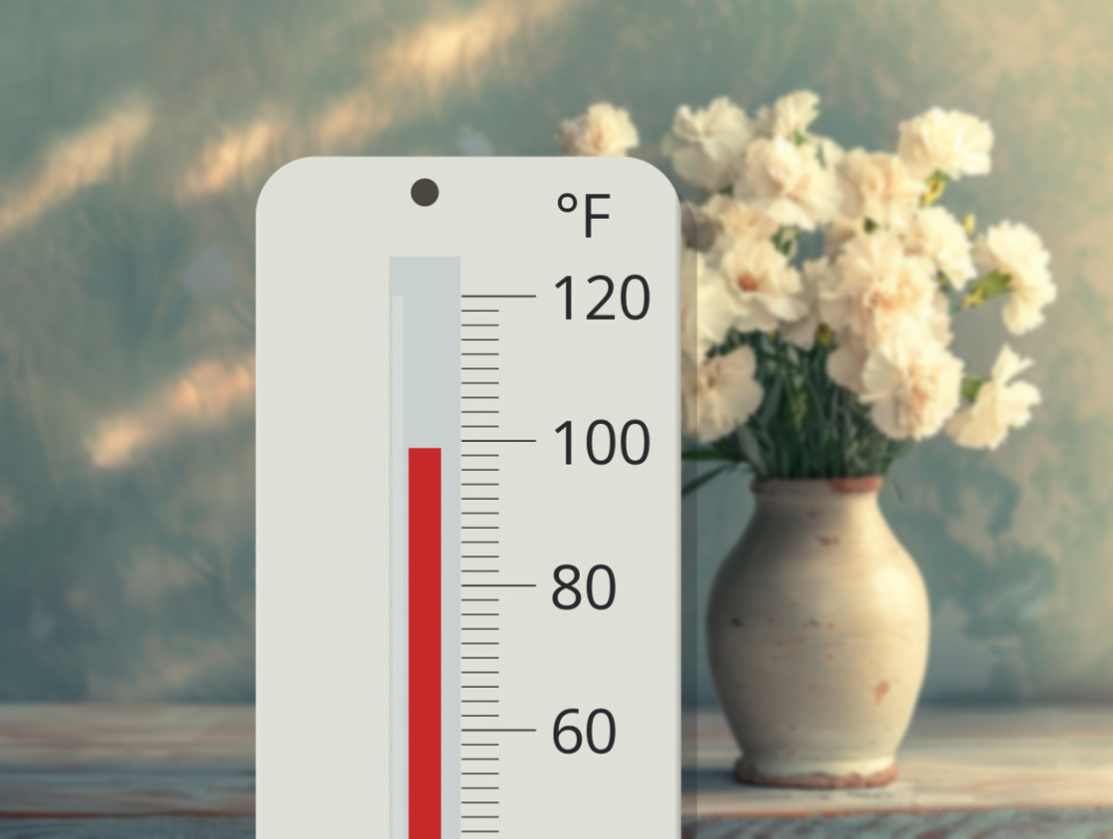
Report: 99°F
